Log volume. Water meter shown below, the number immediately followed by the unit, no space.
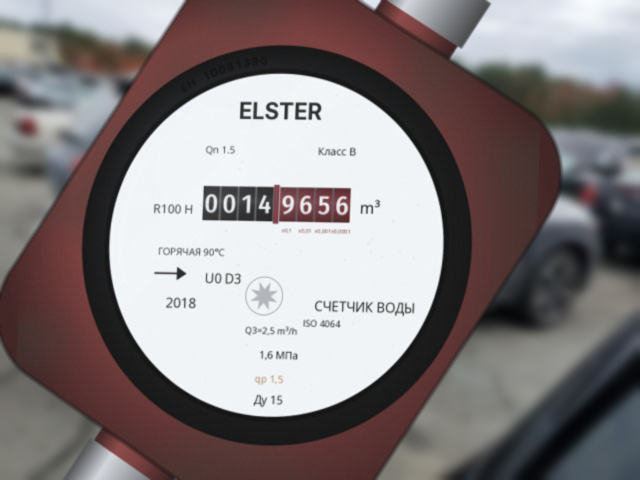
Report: 14.9656m³
